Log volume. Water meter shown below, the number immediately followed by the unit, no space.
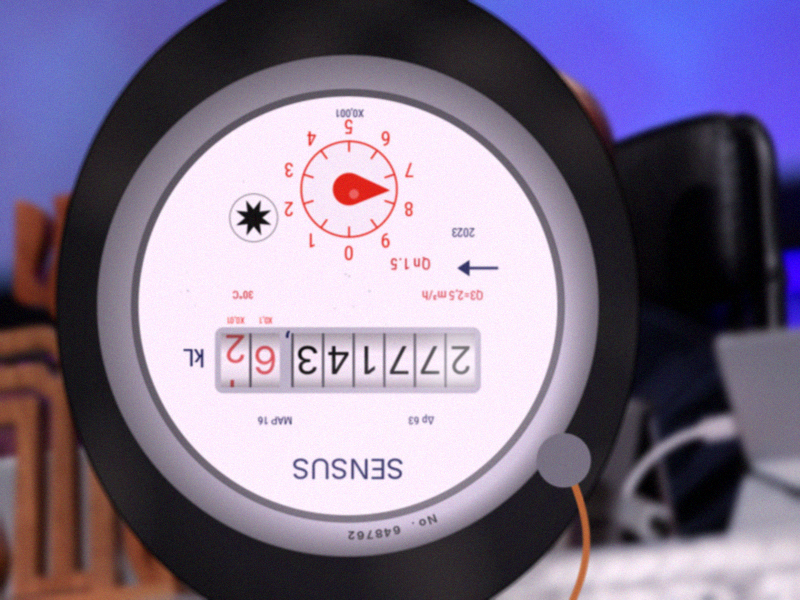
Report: 277143.617kL
